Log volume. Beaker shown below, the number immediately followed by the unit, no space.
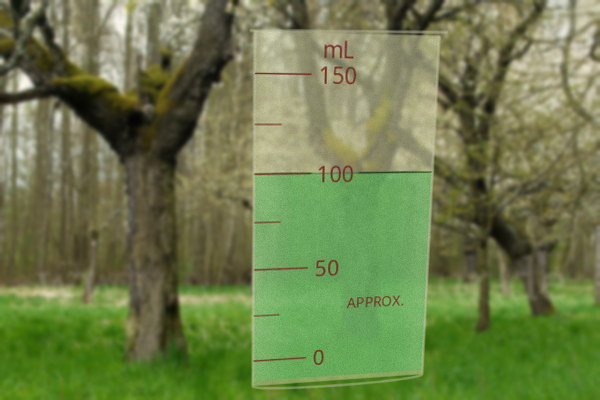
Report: 100mL
